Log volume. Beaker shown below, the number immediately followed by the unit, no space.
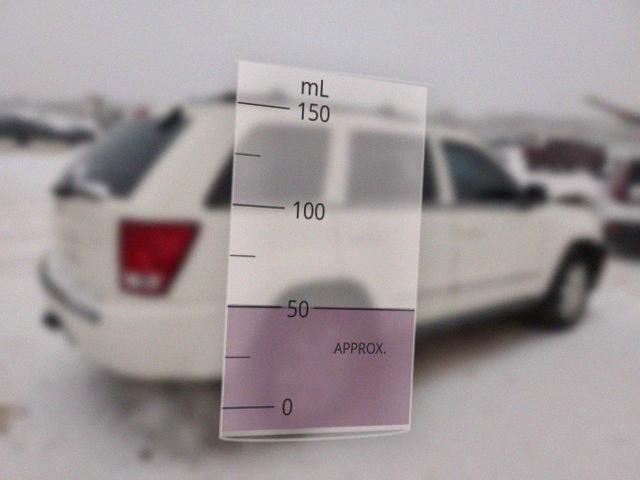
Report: 50mL
